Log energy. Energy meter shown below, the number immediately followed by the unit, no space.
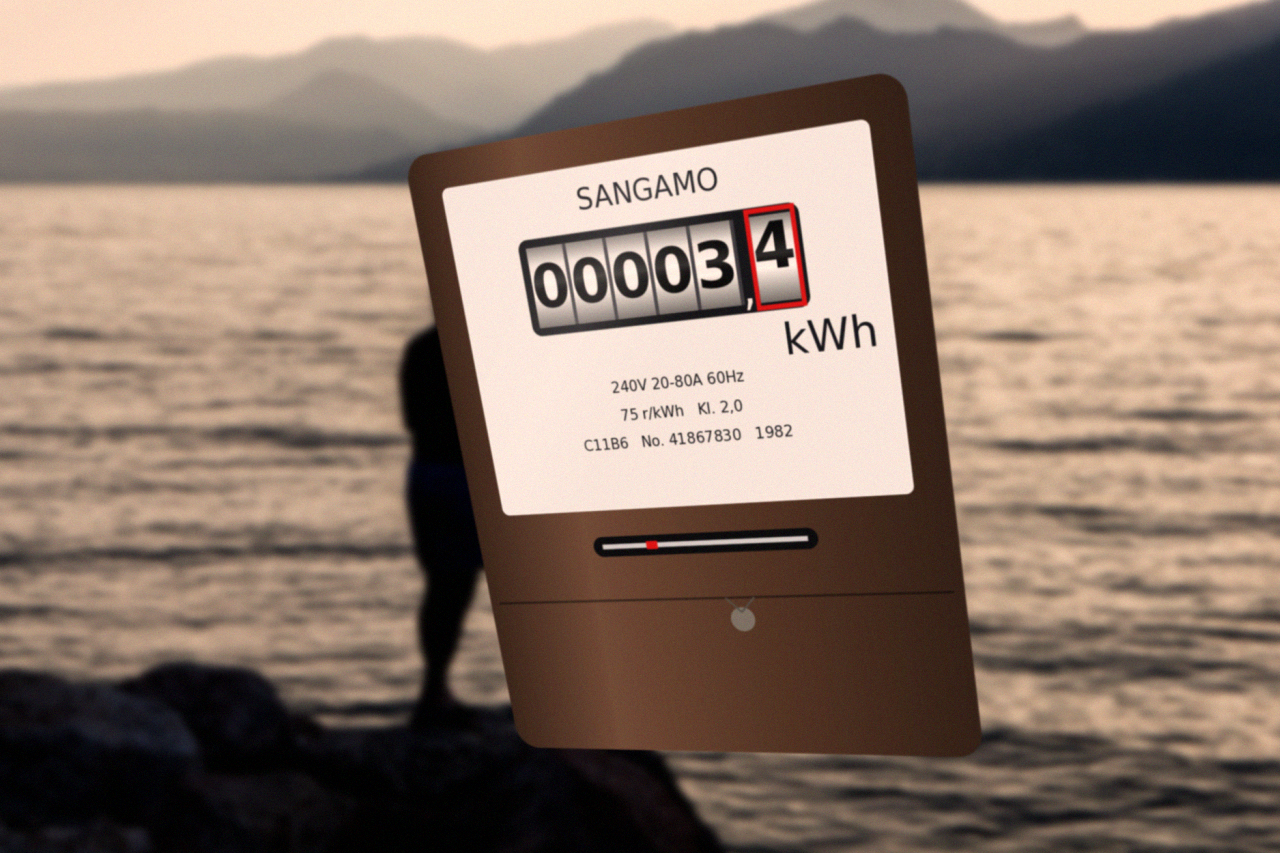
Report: 3.4kWh
